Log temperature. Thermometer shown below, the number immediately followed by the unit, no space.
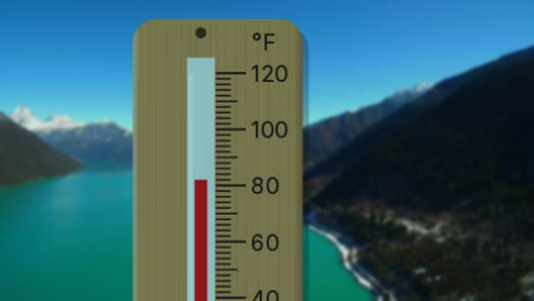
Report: 82°F
